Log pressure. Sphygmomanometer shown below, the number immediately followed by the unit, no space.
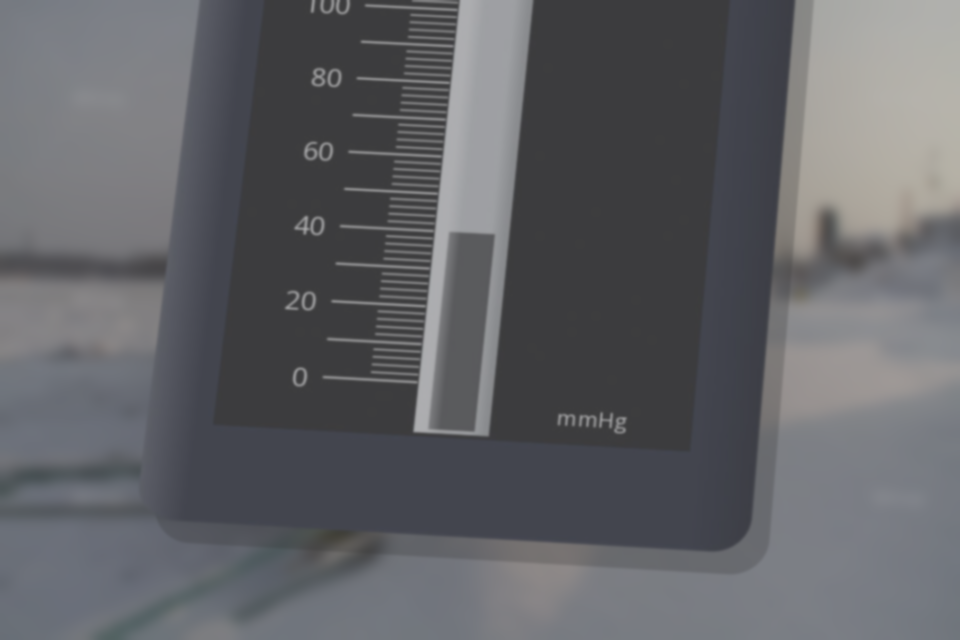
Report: 40mmHg
